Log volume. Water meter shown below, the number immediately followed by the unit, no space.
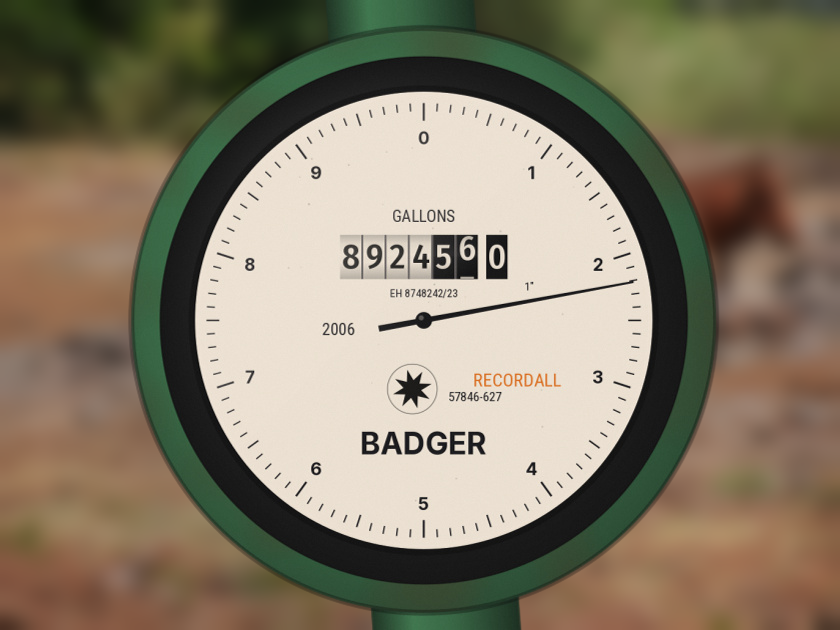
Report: 8924562.2gal
